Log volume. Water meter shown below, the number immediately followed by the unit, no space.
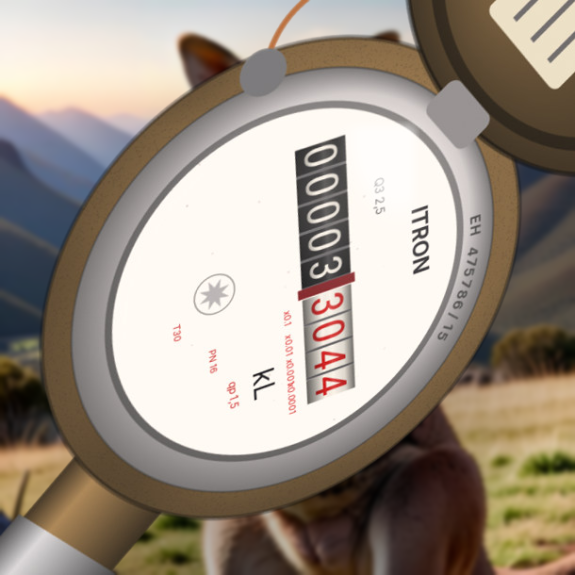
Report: 3.3044kL
